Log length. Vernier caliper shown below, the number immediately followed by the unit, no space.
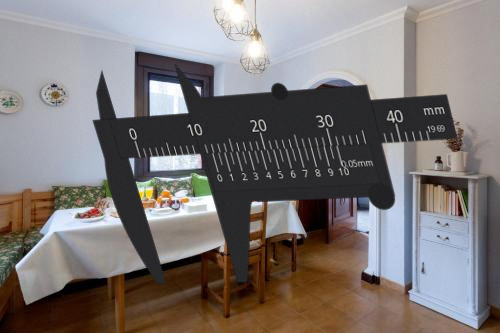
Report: 11.8mm
